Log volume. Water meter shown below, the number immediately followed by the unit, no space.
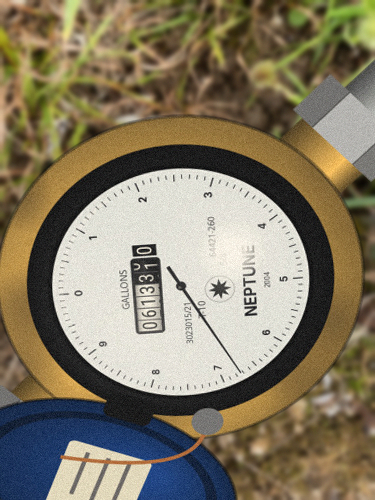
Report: 613306.7gal
